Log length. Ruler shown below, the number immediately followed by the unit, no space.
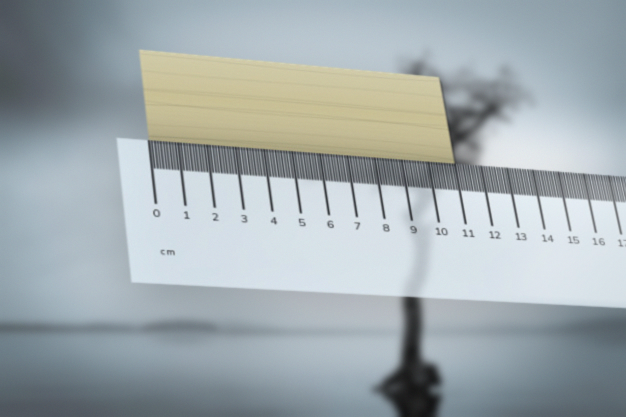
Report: 11cm
